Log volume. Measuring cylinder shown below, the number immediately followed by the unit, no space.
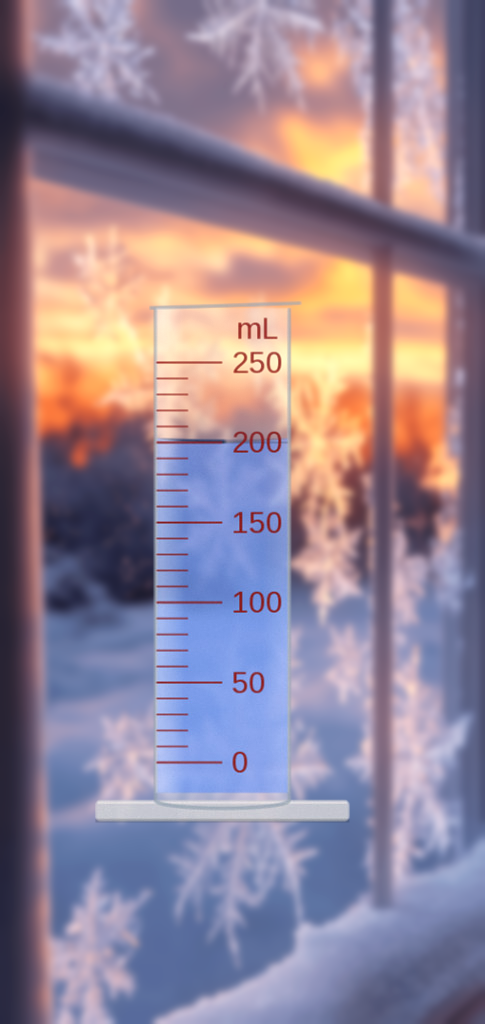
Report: 200mL
